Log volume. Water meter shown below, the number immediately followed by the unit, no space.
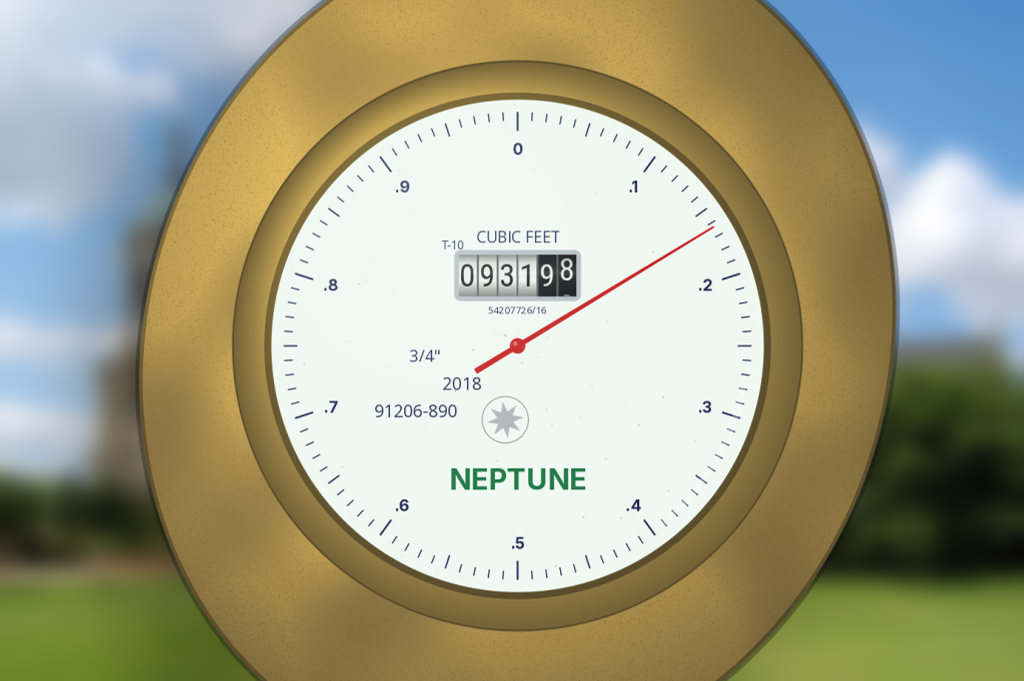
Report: 93198.16ft³
